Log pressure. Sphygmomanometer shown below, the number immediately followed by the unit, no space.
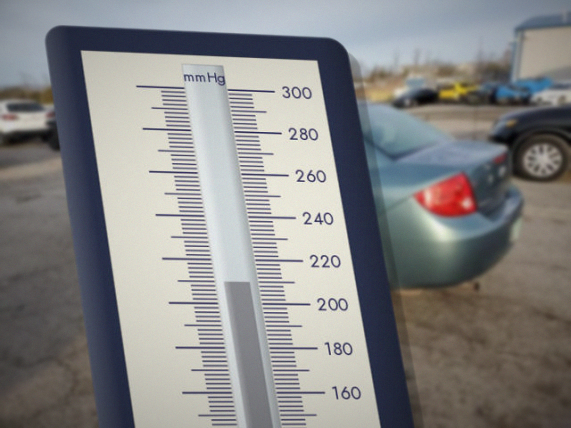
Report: 210mmHg
